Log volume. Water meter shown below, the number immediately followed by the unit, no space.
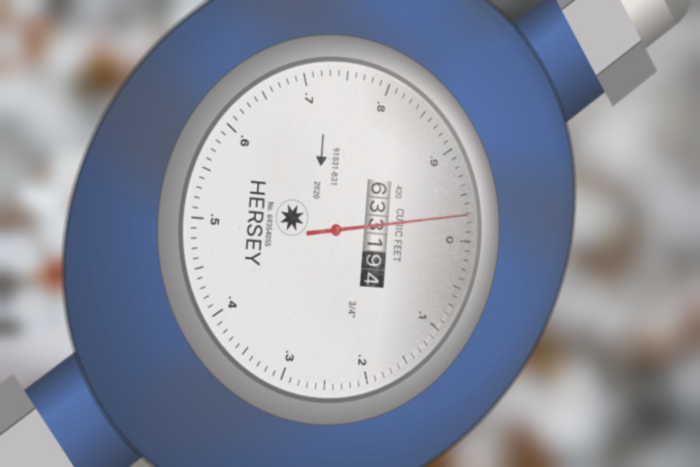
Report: 633193.97ft³
